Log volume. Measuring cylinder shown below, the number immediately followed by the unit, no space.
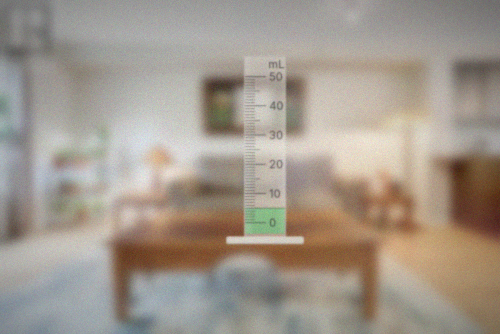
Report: 5mL
